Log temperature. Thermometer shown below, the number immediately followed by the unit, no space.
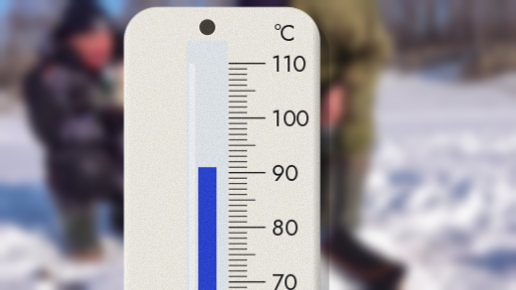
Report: 91°C
